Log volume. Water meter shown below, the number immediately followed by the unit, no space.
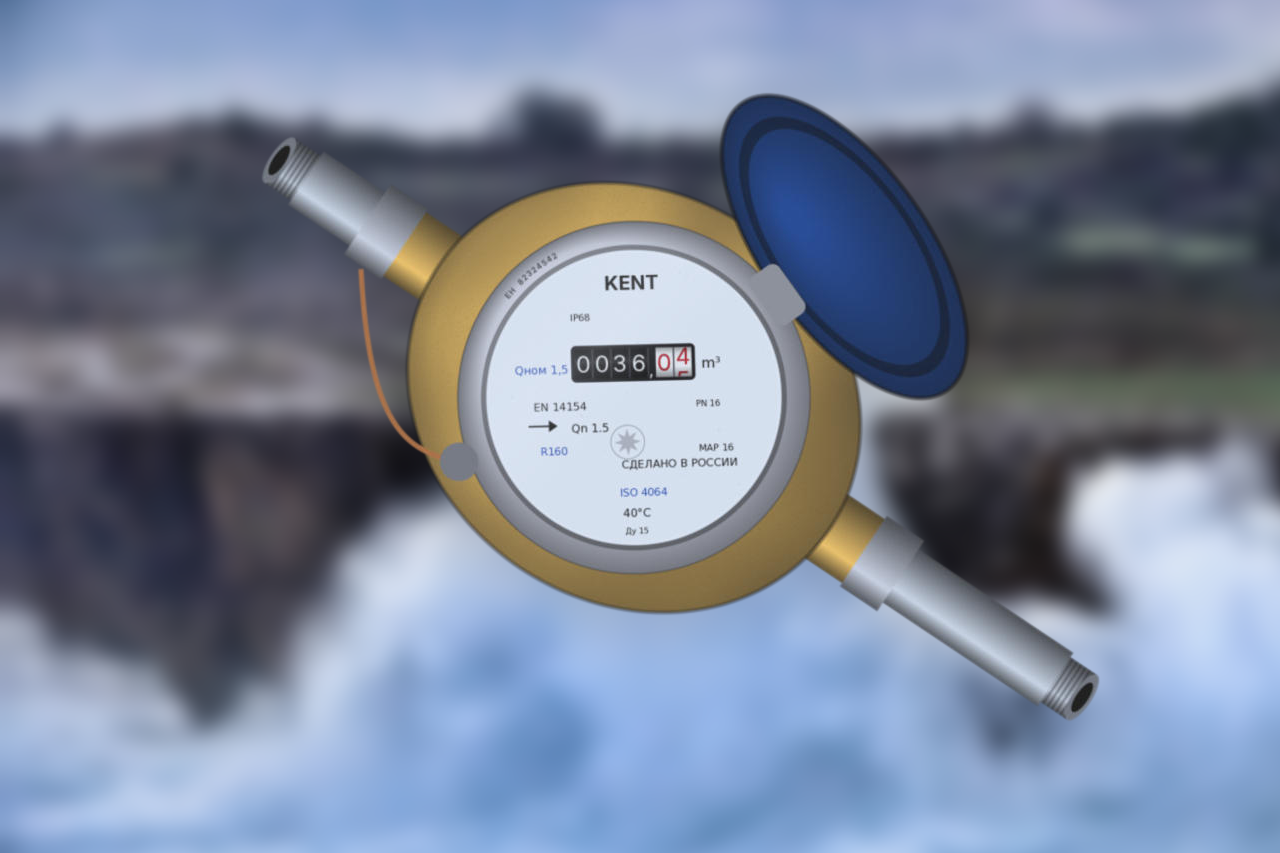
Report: 36.04m³
